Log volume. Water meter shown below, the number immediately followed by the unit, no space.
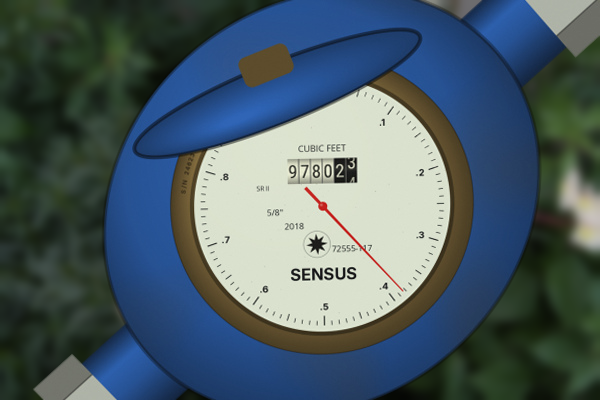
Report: 978023.38ft³
